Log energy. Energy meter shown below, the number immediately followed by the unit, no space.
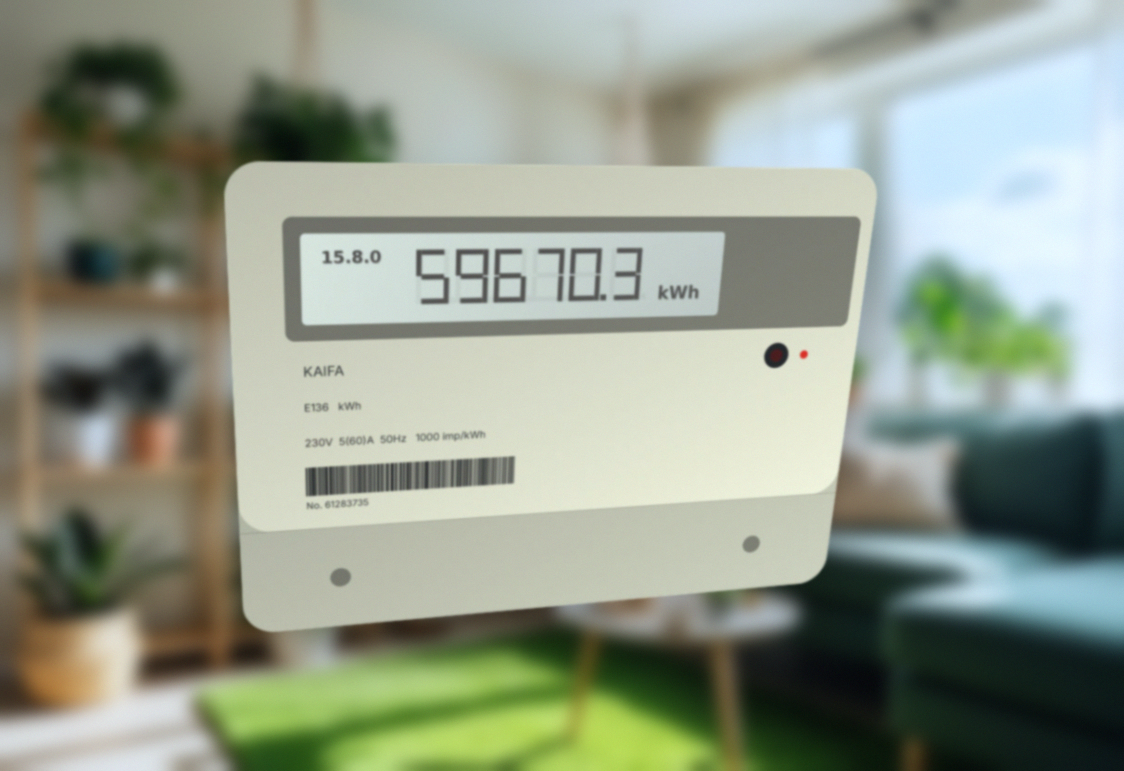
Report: 59670.3kWh
